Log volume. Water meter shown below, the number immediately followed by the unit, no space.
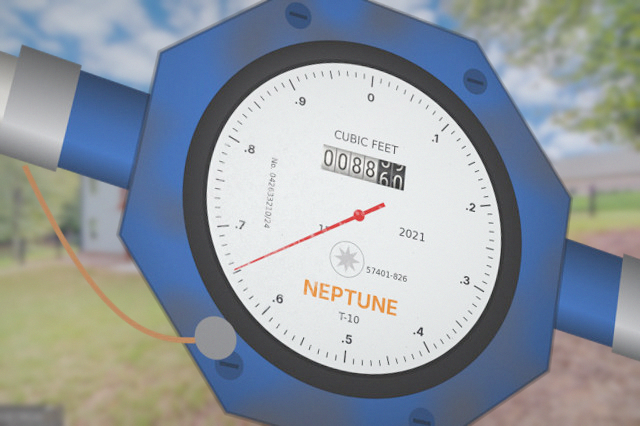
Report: 8859.65ft³
